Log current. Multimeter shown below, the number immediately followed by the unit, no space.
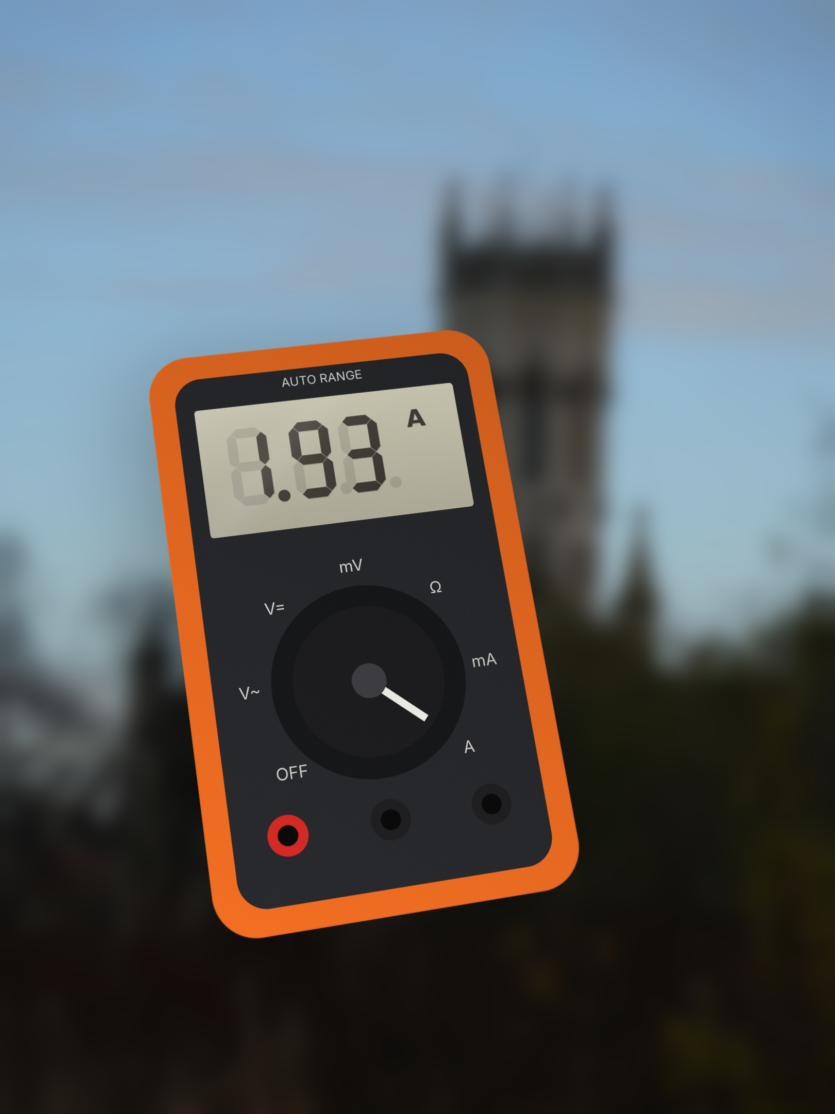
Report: 1.93A
